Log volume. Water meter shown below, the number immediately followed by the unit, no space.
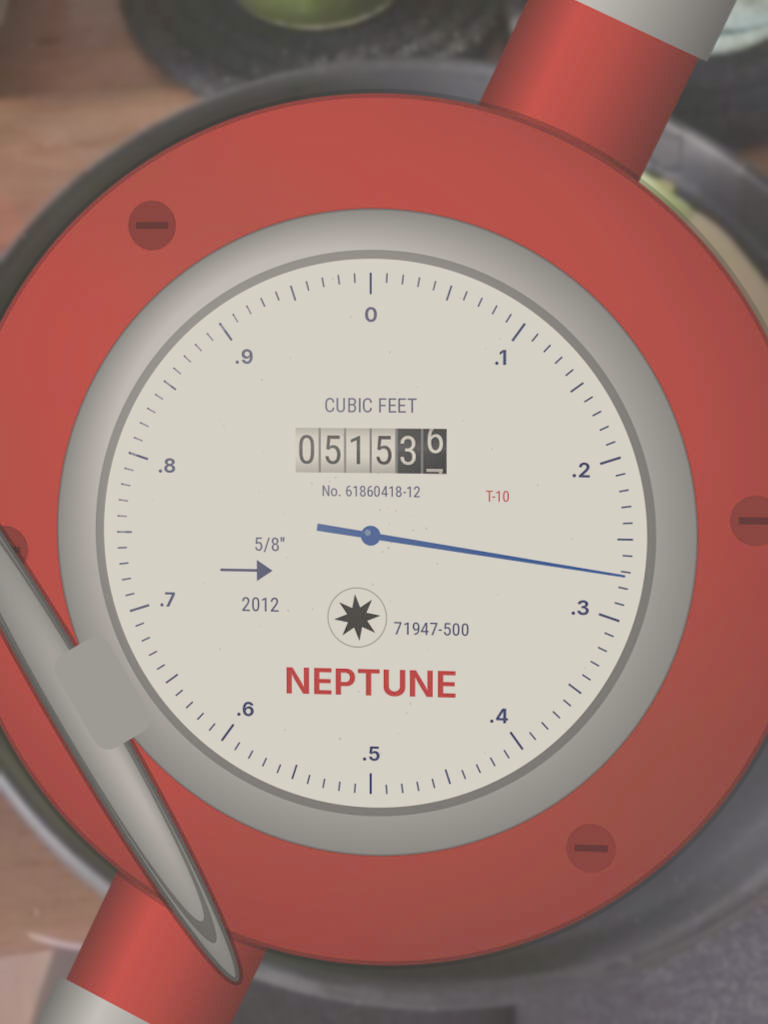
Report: 51536.27ft³
